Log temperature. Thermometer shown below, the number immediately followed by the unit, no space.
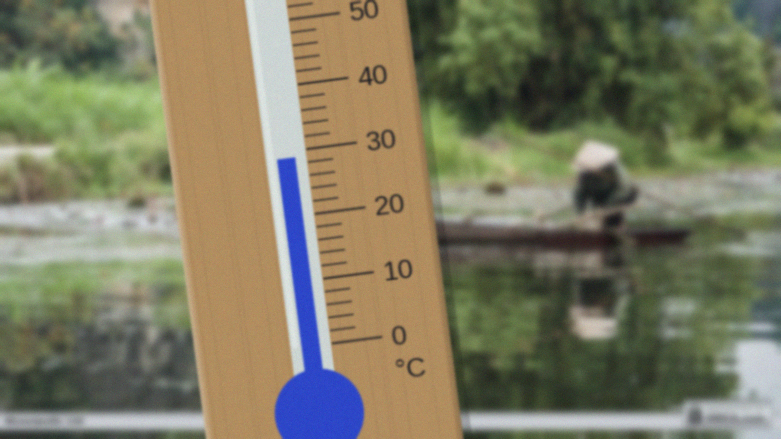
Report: 29°C
